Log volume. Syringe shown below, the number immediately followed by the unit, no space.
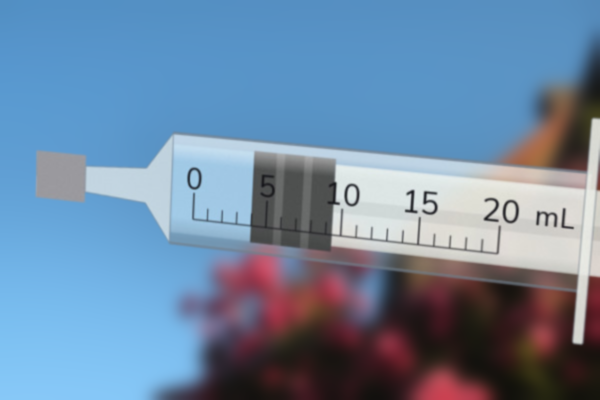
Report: 4mL
